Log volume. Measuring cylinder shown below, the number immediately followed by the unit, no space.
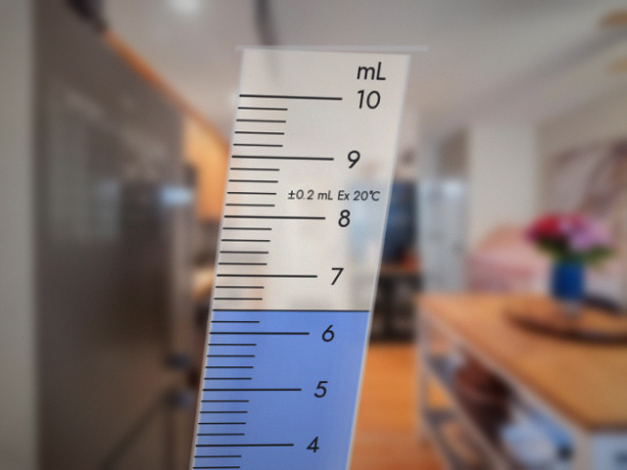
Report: 6.4mL
